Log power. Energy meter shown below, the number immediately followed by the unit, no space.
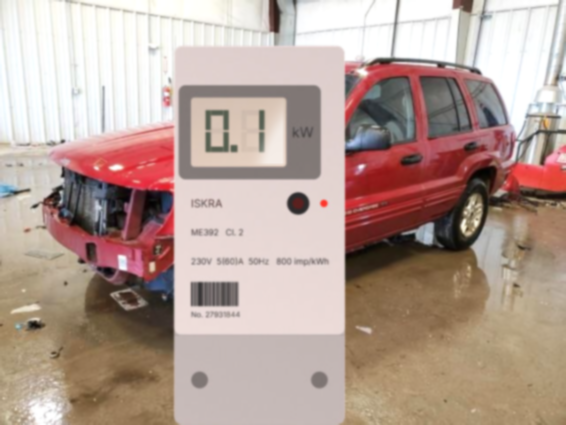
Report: 0.1kW
